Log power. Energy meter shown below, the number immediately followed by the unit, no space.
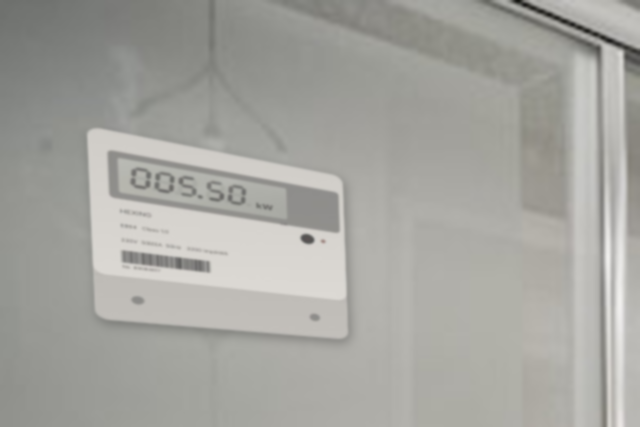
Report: 5.50kW
